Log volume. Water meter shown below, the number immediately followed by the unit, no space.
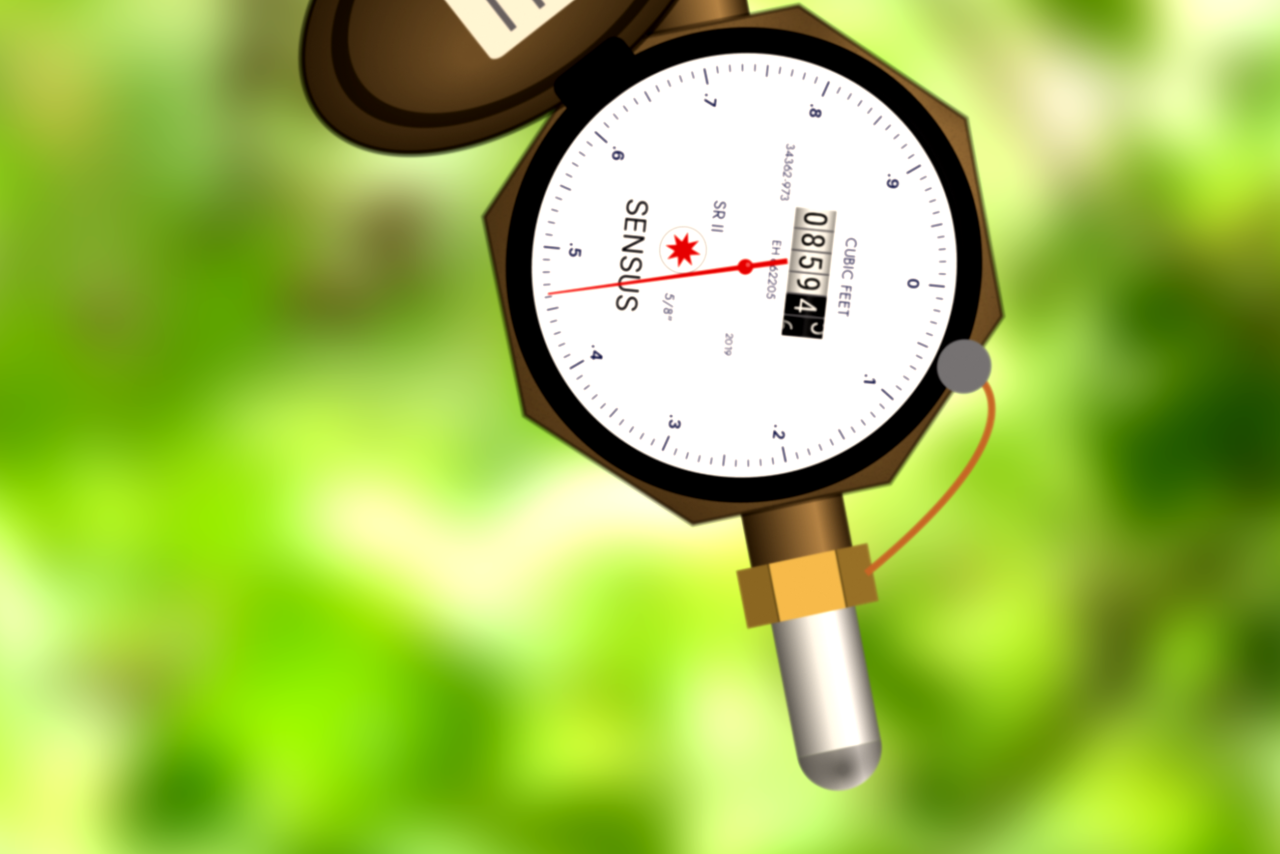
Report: 85945.46ft³
